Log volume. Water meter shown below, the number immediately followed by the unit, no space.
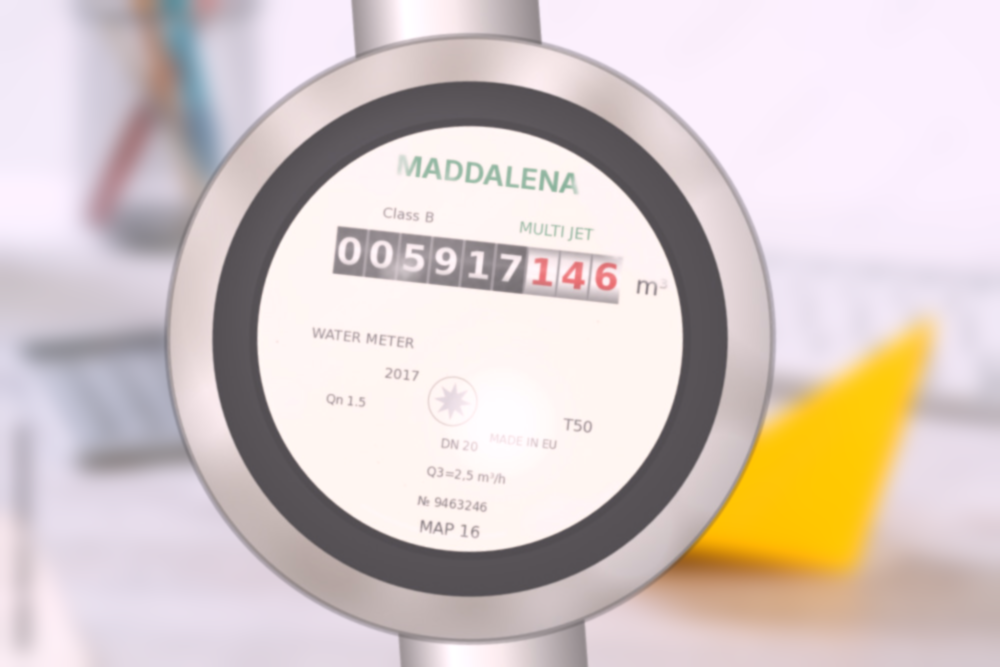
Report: 5917.146m³
